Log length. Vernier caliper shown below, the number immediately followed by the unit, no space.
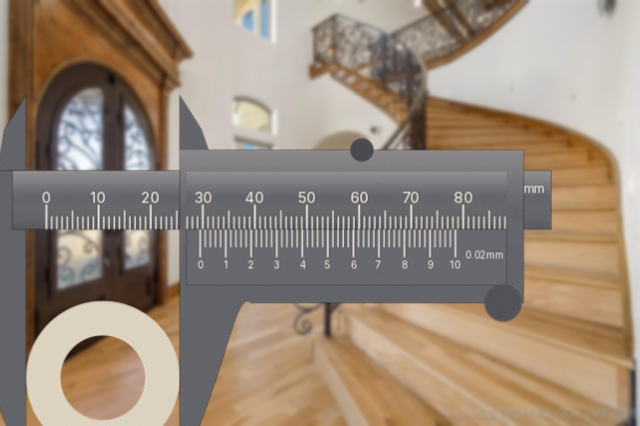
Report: 29.5mm
